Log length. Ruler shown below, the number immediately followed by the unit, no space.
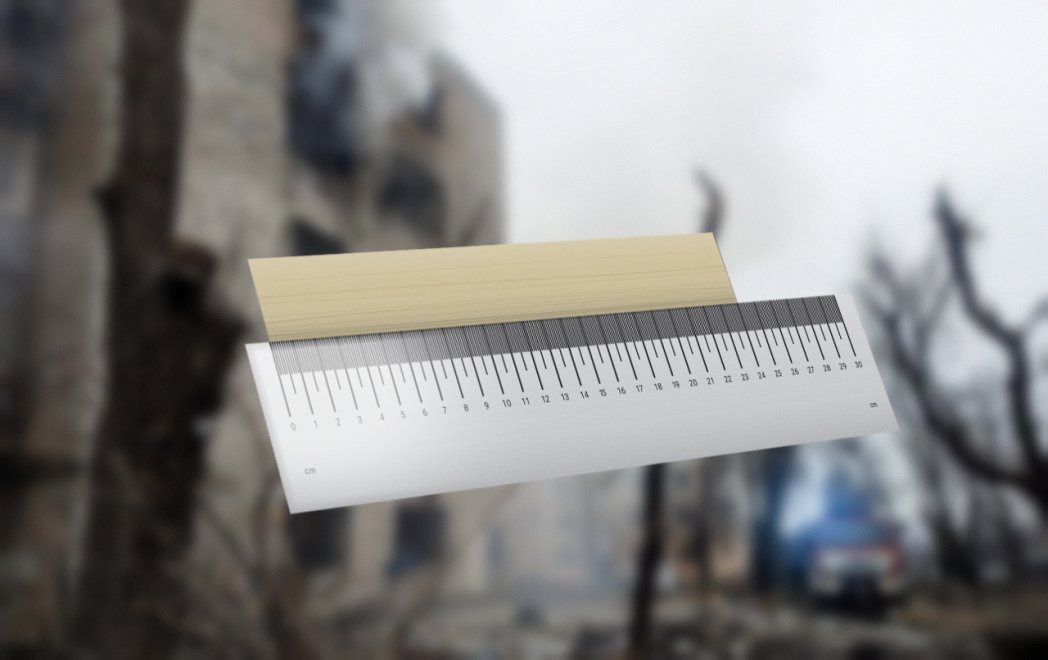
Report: 24cm
